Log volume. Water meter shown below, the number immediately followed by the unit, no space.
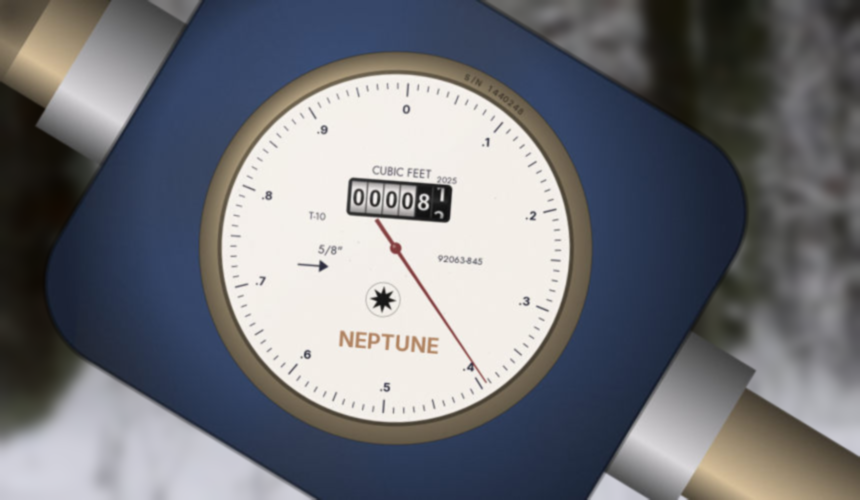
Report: 81.39ft³
